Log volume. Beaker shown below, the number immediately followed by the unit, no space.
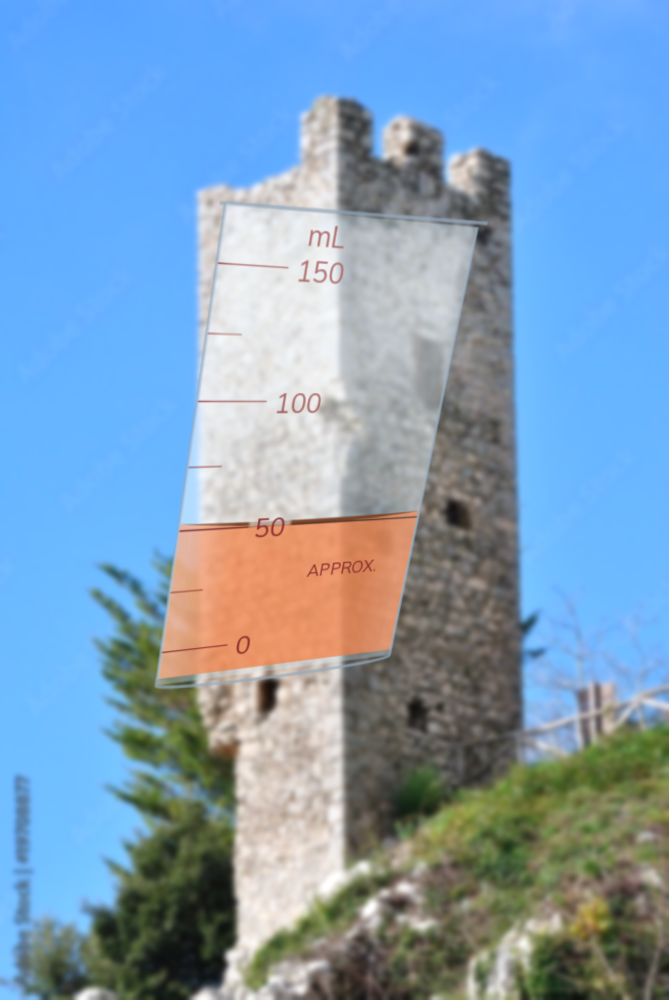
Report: 50mL
